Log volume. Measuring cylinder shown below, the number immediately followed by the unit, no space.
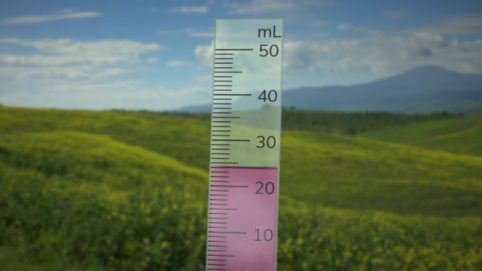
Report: 24mL
